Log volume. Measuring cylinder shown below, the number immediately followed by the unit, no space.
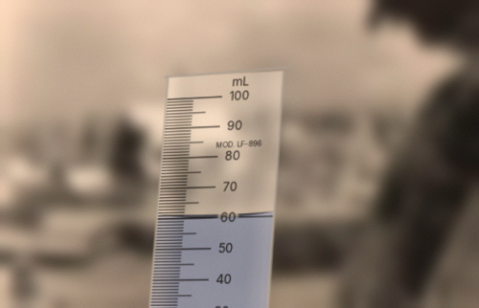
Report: 60mL
